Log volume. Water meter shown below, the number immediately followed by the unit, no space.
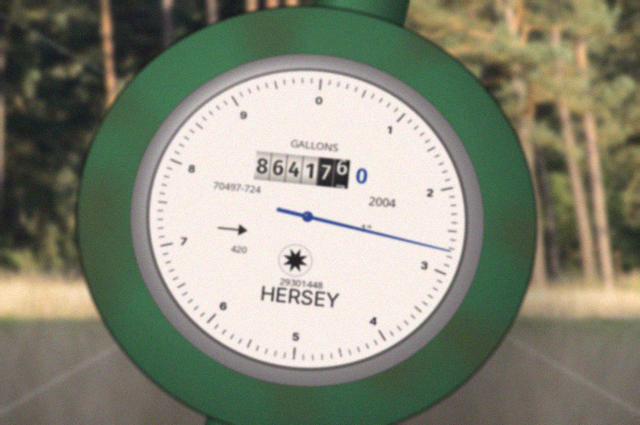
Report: 8641762.7gal
